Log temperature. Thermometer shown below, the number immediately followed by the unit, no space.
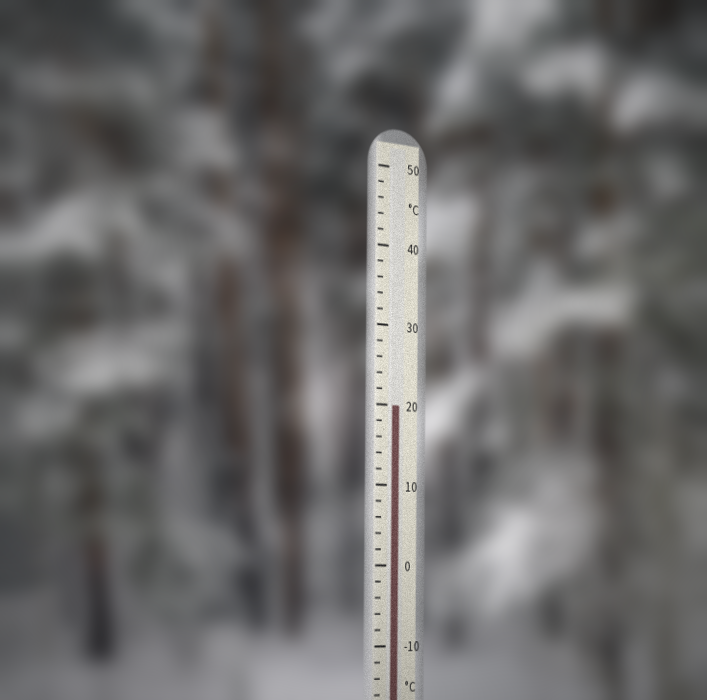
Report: 20°C
